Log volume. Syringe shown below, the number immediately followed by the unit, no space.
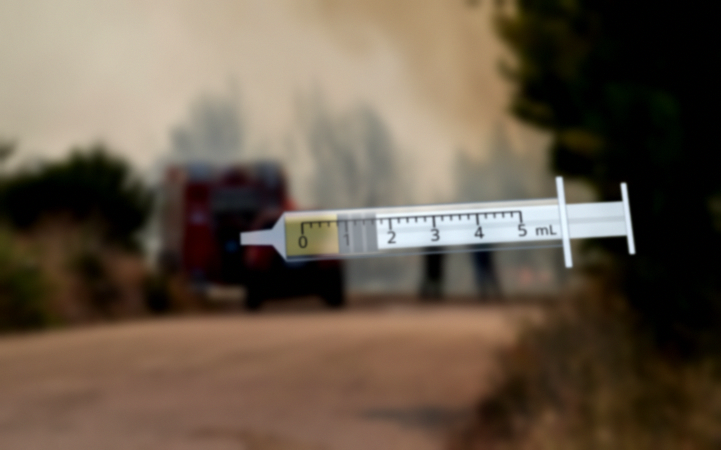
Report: 0.8mL
